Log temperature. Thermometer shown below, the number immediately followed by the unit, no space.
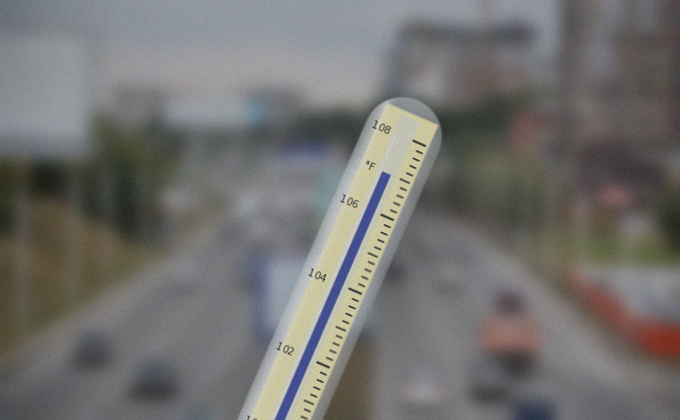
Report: 107°F
